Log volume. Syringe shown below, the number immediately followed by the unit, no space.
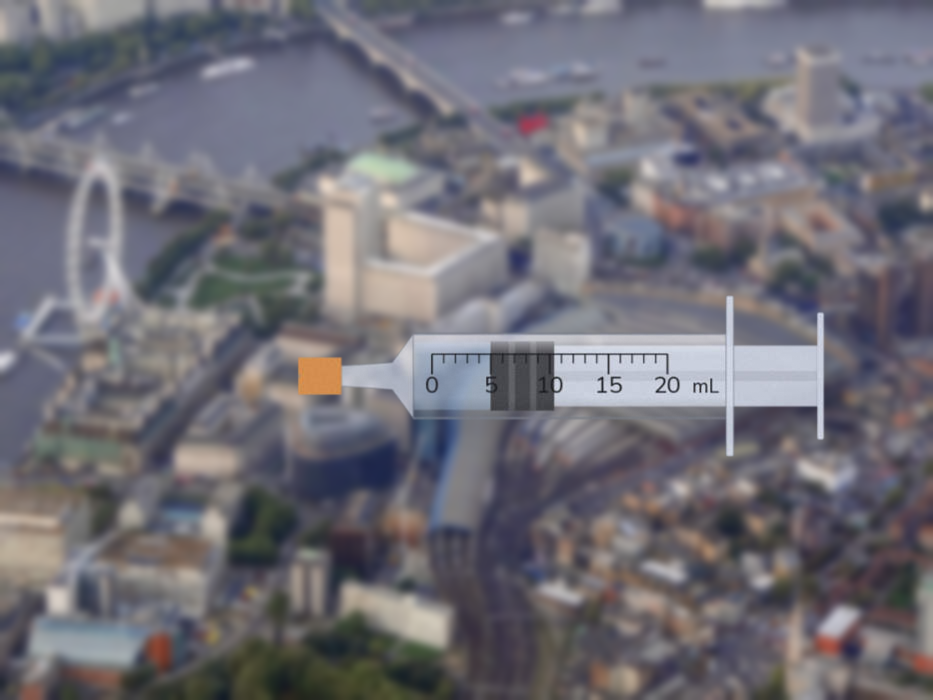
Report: 5mL
